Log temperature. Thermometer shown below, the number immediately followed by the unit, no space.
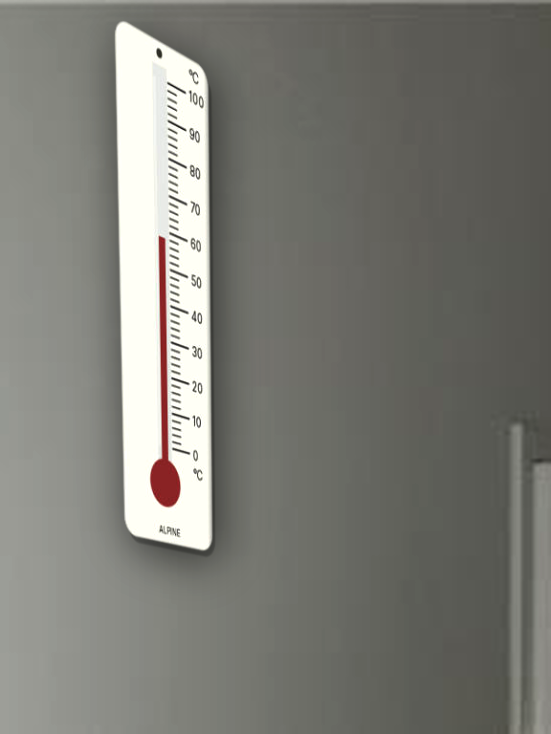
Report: 58°C
